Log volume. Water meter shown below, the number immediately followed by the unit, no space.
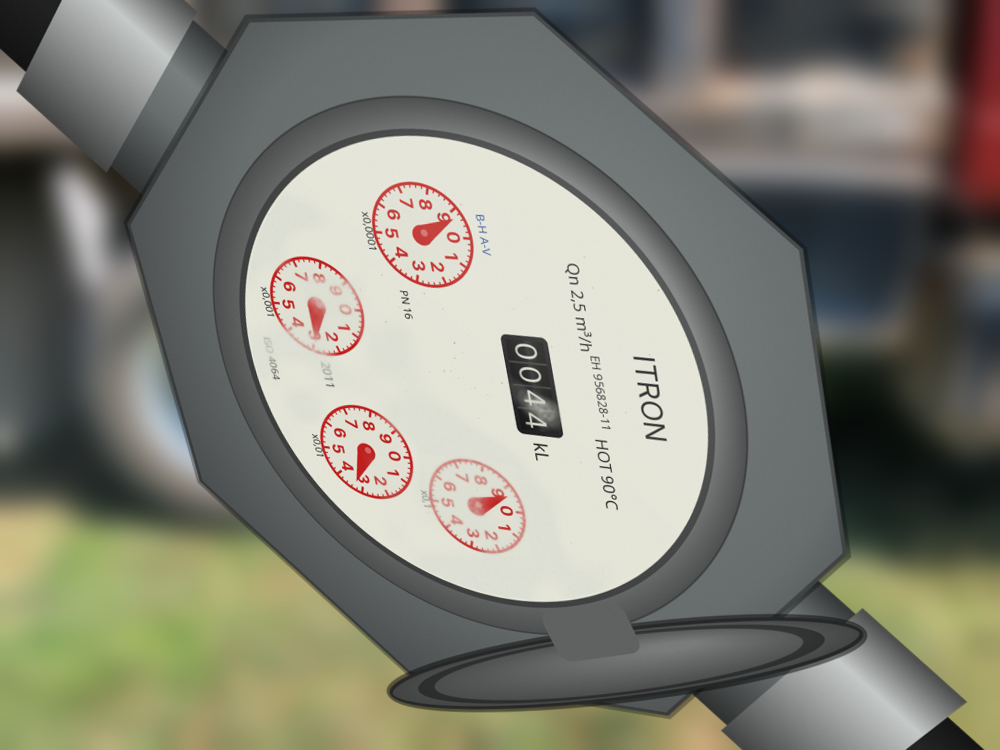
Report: 43.9329kL
